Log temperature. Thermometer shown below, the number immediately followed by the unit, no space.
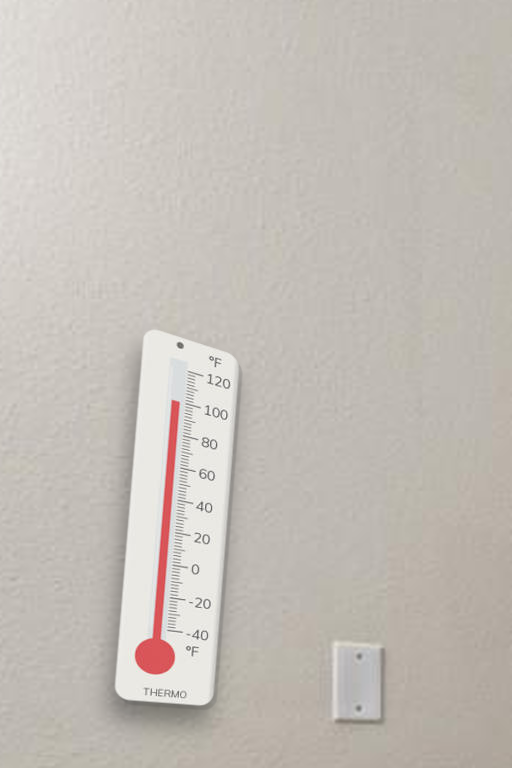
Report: 100°F
